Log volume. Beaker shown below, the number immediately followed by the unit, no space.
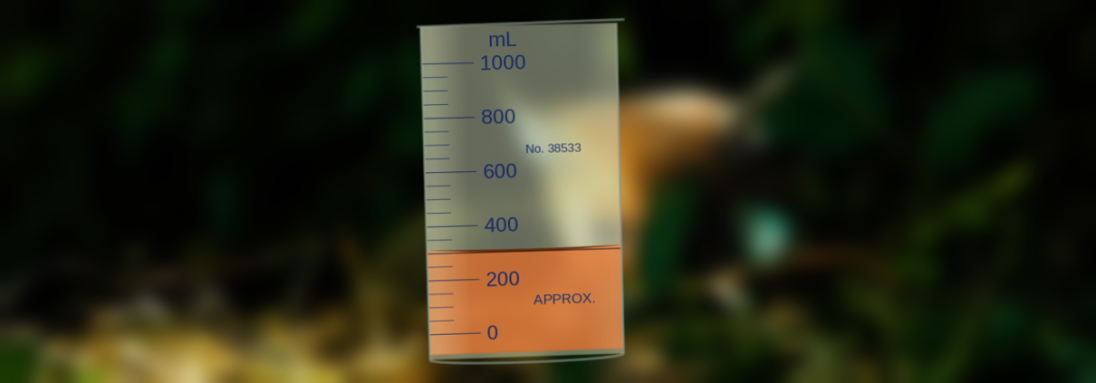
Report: 300mL
